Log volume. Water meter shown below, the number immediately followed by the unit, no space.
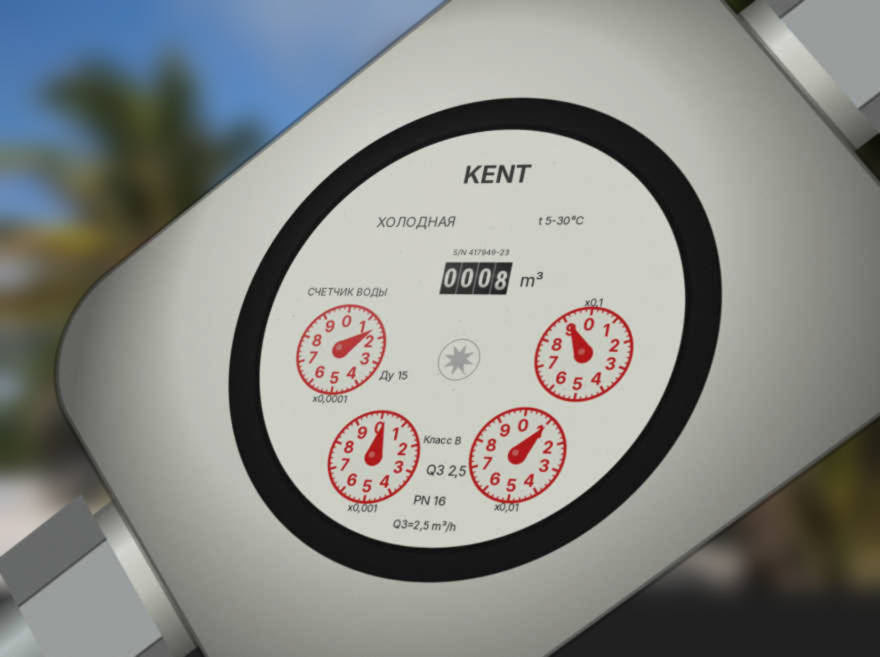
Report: 7.9101m³
